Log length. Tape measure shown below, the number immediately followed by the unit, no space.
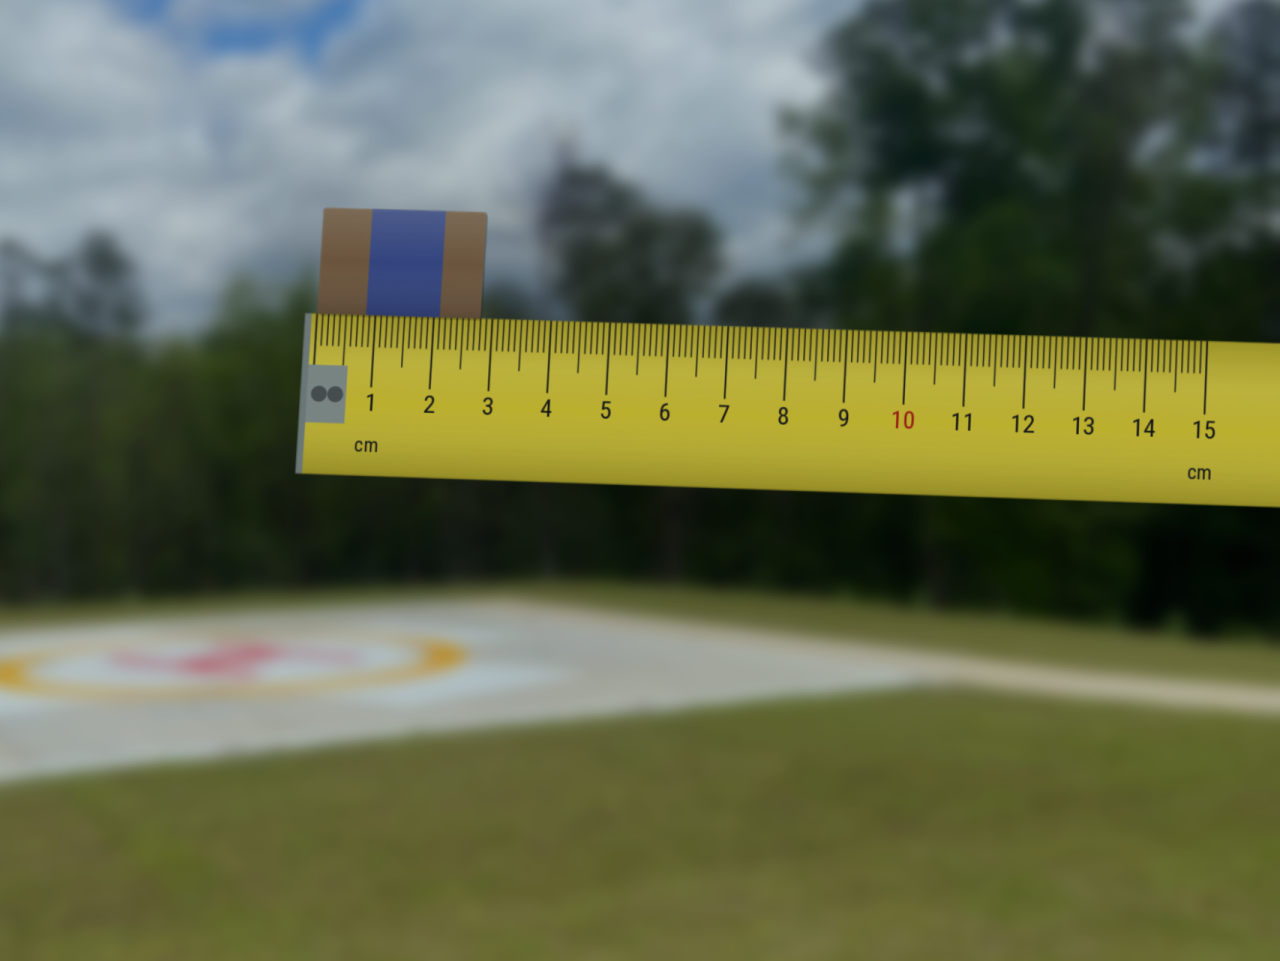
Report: 2.8cm
